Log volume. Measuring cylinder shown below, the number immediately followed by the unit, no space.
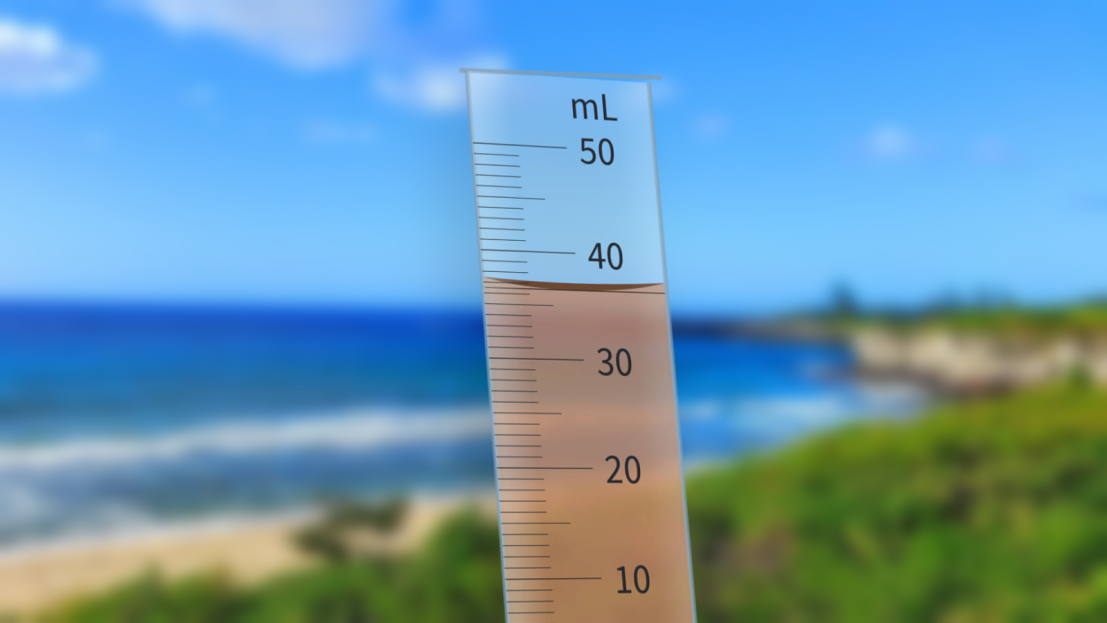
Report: 36.5mL
